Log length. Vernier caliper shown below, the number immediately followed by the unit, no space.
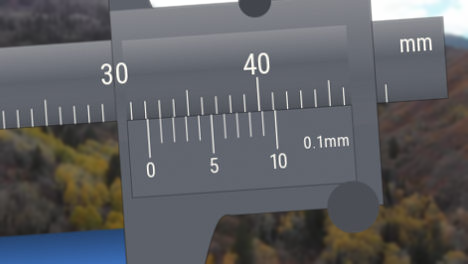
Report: 32.1mm
